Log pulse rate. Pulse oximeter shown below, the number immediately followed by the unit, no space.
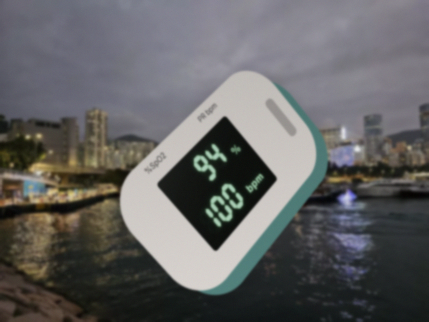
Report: 100bpm
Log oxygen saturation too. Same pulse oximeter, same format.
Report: 94%
